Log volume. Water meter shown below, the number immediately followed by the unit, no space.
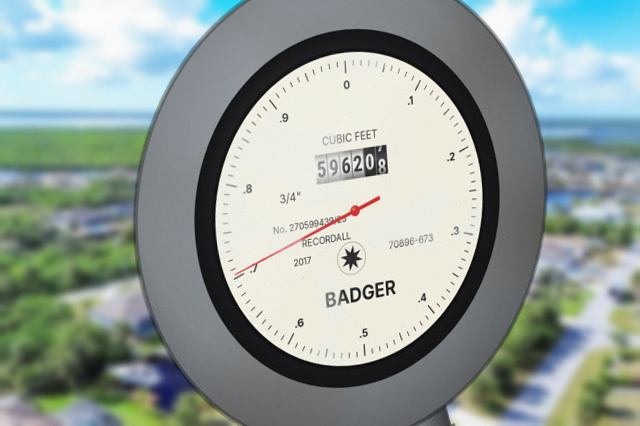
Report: 596207.70ft³
